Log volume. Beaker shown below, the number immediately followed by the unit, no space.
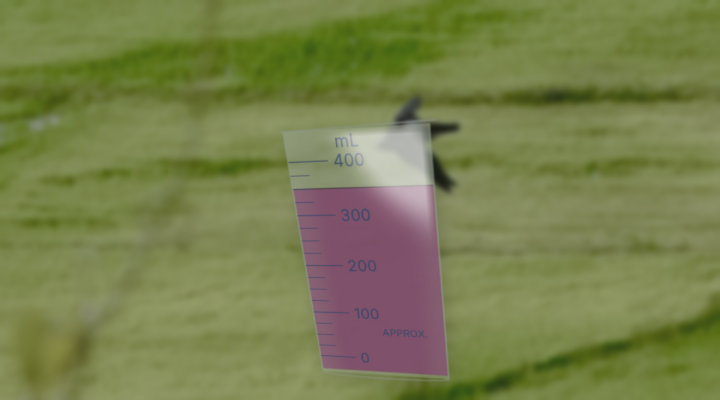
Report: 350mL
